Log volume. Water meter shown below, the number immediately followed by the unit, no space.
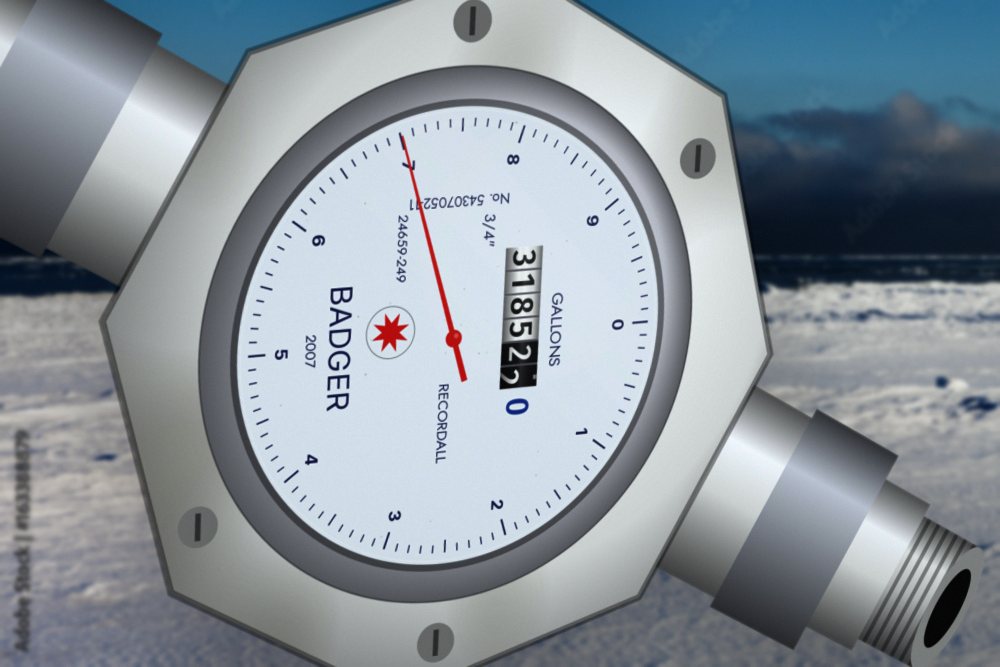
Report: 3185217.0gal
